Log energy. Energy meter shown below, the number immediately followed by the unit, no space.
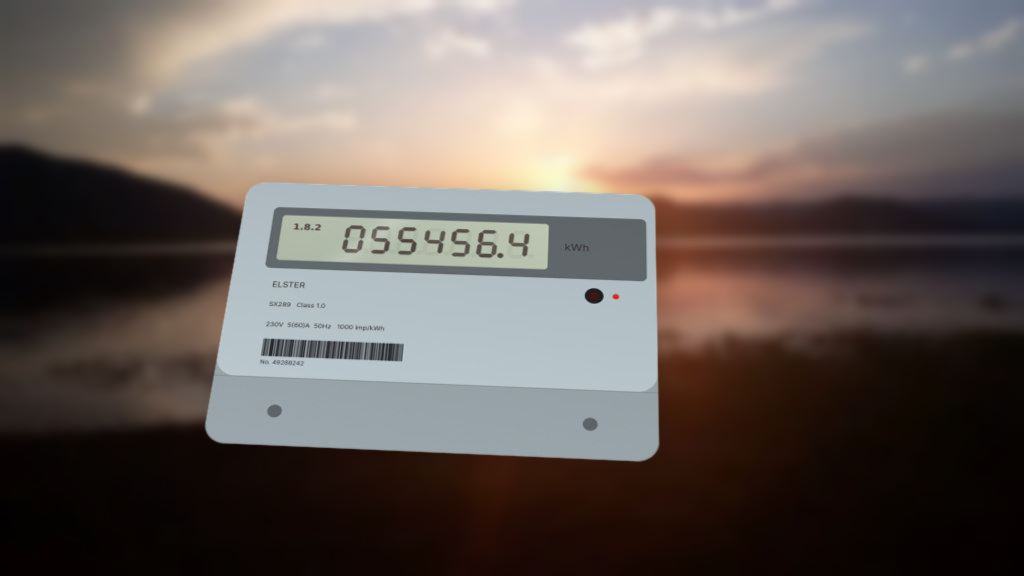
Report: 55456.4kWh
